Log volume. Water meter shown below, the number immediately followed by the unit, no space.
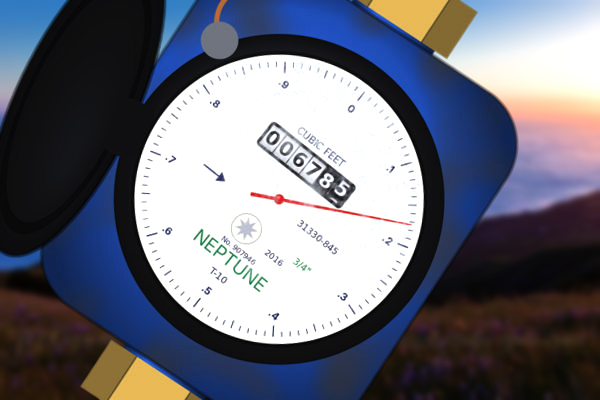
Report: 6785.17ft³
